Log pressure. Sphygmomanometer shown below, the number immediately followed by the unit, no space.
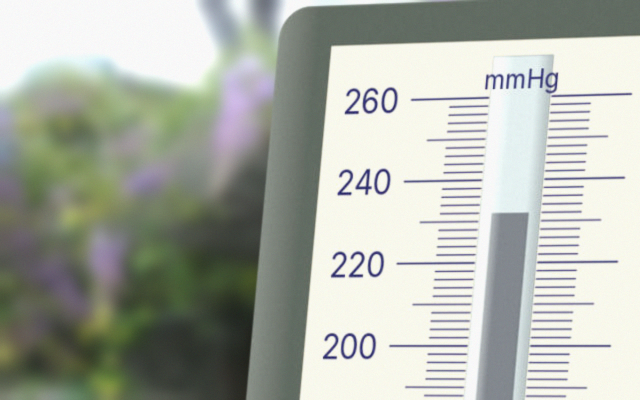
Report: 232mmHg
